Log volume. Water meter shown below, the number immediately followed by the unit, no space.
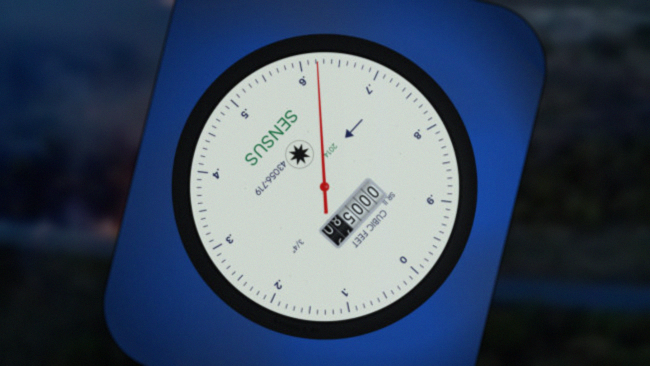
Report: 579.62ft³
